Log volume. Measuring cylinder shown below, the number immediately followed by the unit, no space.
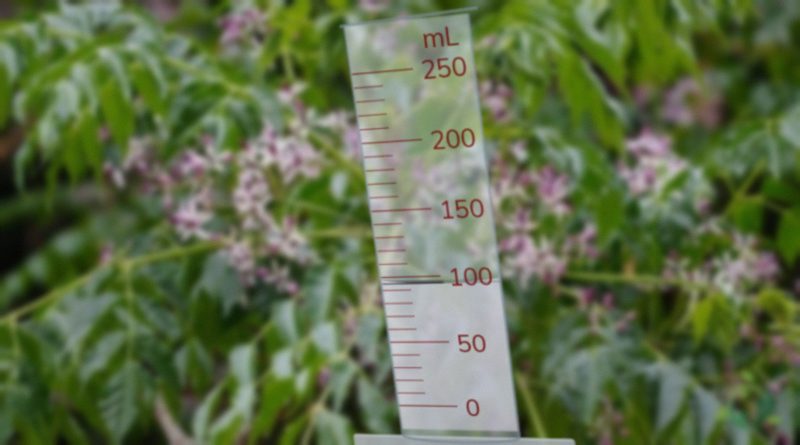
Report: 95mL
